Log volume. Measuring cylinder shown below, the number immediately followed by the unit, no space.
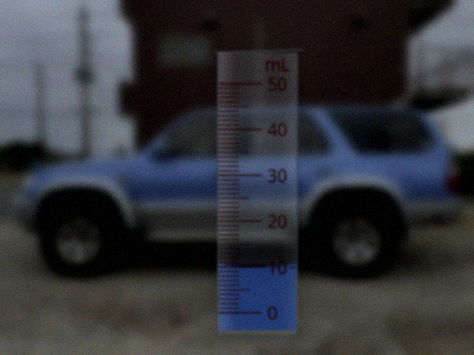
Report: 10mL
